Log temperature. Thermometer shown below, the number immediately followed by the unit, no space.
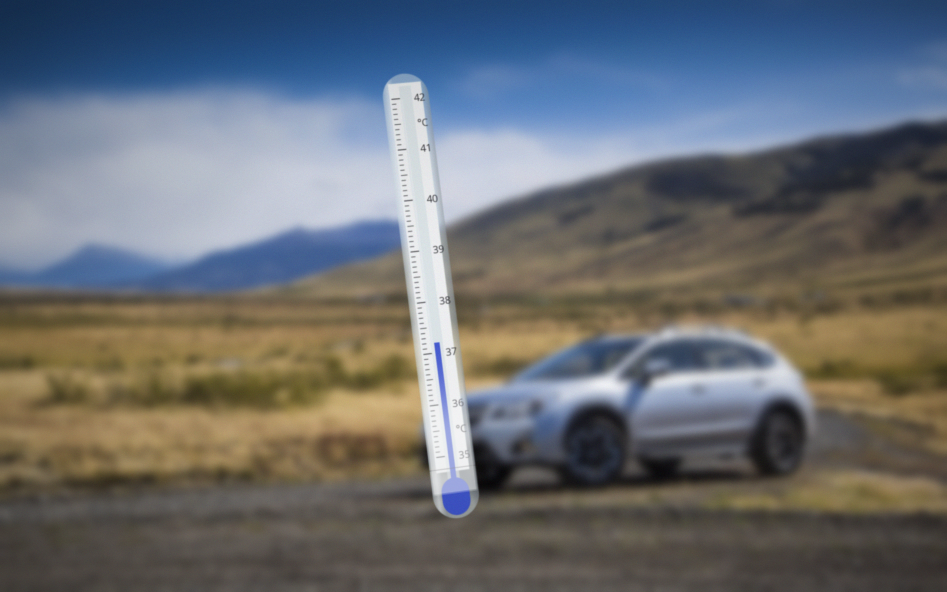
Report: 37.2°C
